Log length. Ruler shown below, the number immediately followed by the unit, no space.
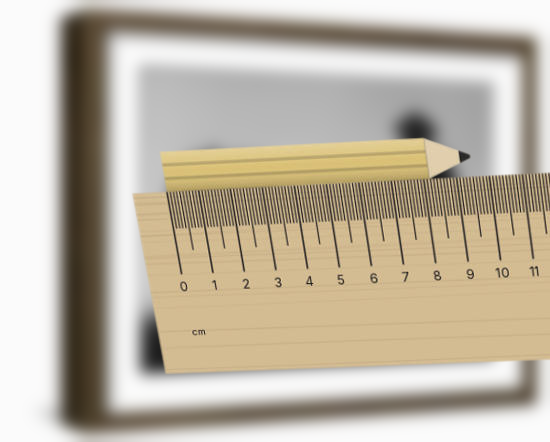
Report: 9.5cm
